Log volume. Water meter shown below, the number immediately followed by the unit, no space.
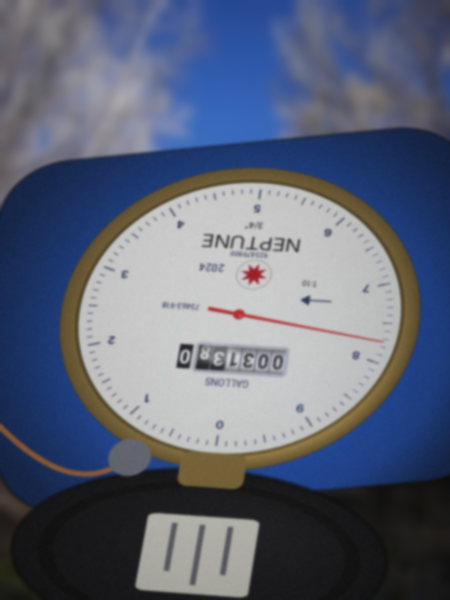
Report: 31377.7gal
